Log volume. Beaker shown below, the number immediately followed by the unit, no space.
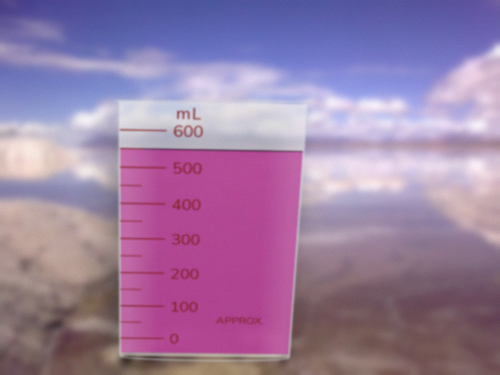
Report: 550mL
